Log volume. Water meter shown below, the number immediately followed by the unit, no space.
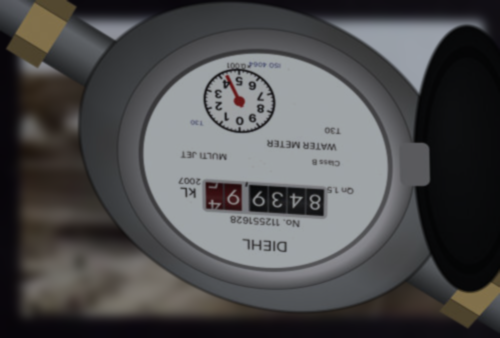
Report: 8439.944kL
